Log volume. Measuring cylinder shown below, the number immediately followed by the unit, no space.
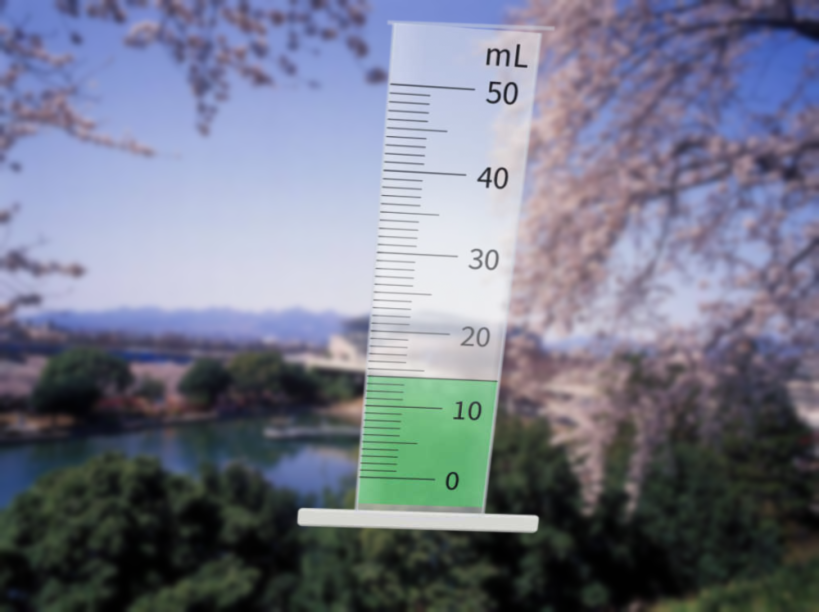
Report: 14mL
